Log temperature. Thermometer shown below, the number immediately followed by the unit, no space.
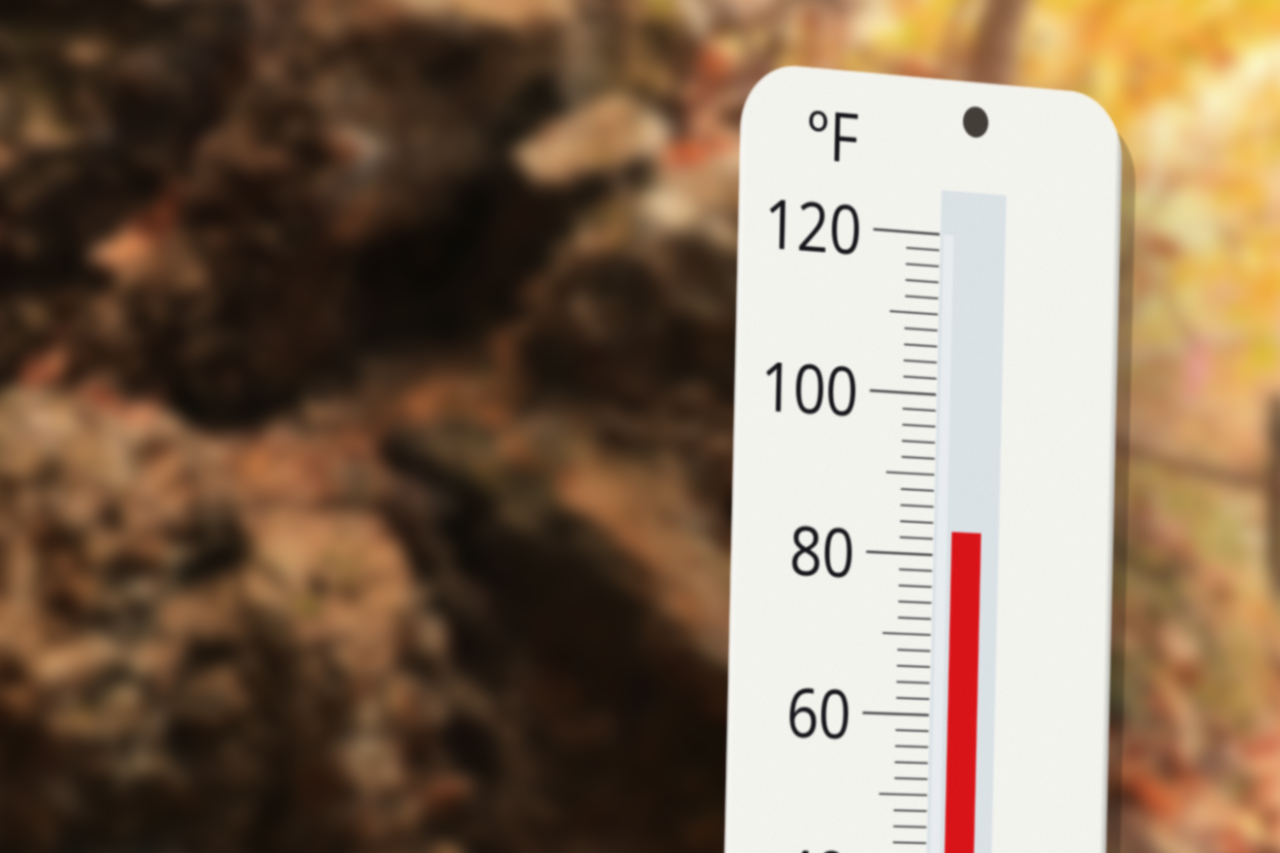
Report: 83°F
